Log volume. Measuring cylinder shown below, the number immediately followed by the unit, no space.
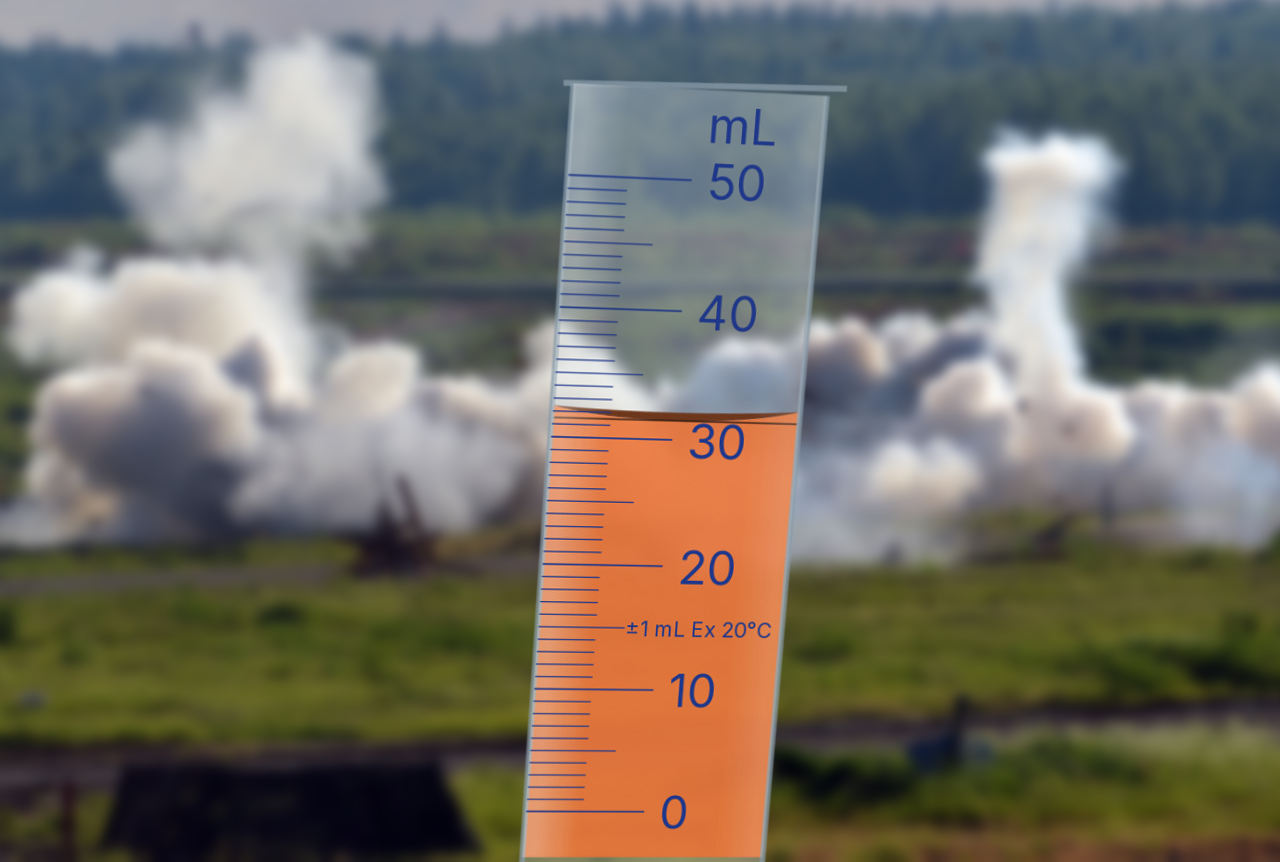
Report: 31.5mL
